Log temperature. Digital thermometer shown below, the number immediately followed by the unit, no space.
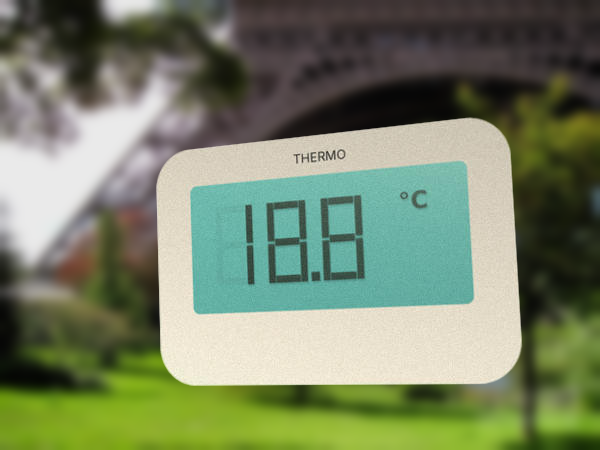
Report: 18.8°C
